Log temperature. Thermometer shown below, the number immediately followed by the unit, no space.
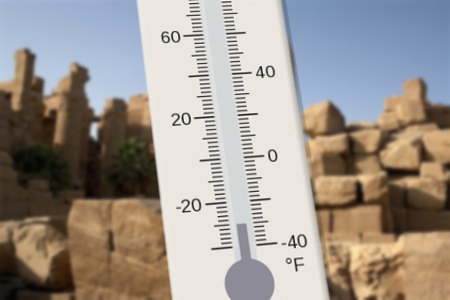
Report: -30°F
